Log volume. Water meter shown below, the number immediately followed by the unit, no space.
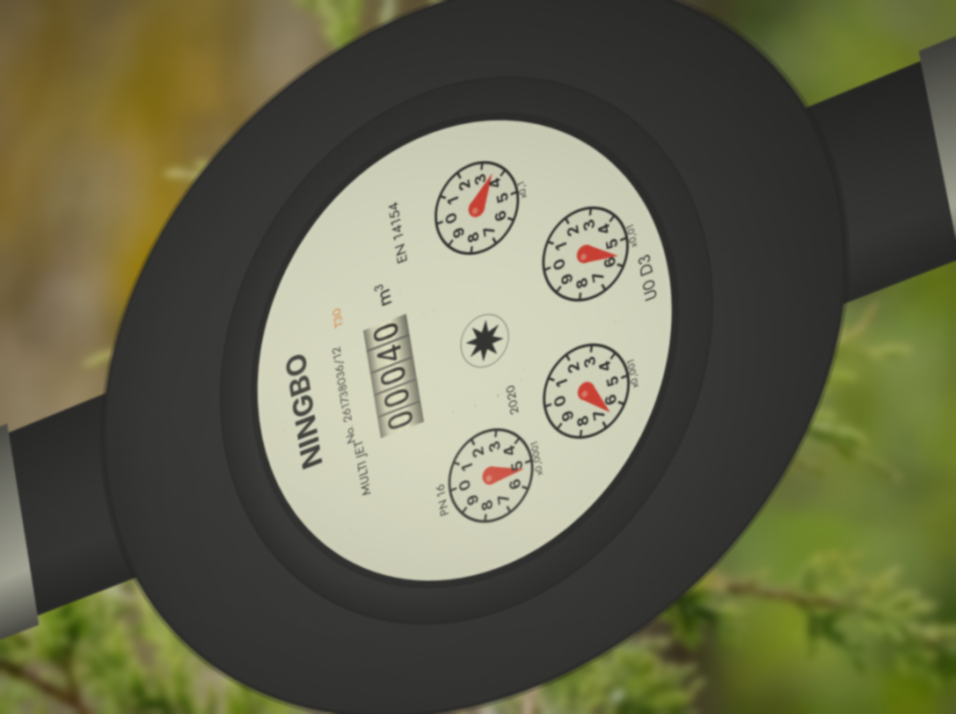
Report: 40.3565m³
